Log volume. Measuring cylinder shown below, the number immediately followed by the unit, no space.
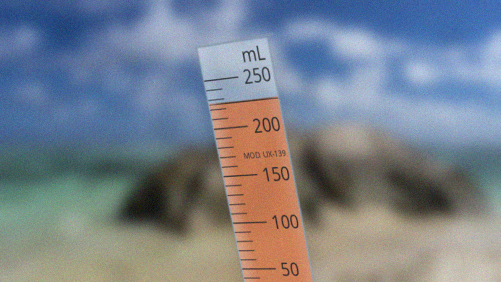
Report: 225mL
